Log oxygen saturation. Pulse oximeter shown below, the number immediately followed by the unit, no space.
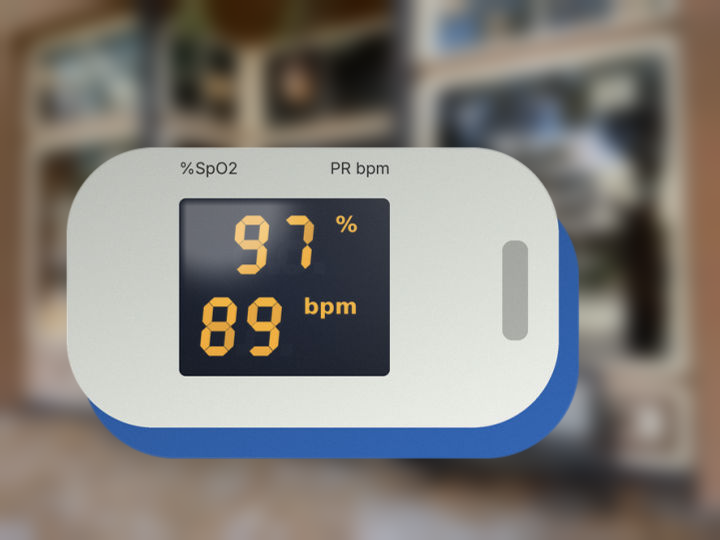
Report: 97%
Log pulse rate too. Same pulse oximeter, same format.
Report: 89bpm
